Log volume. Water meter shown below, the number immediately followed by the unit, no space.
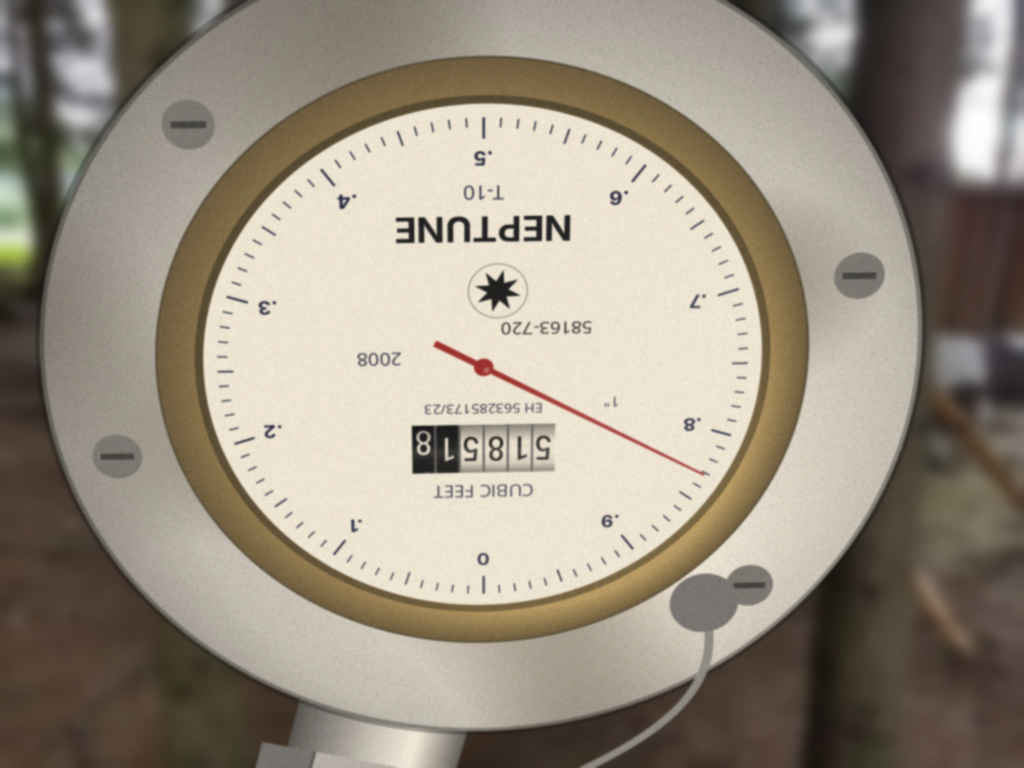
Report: 518517.83ft³
